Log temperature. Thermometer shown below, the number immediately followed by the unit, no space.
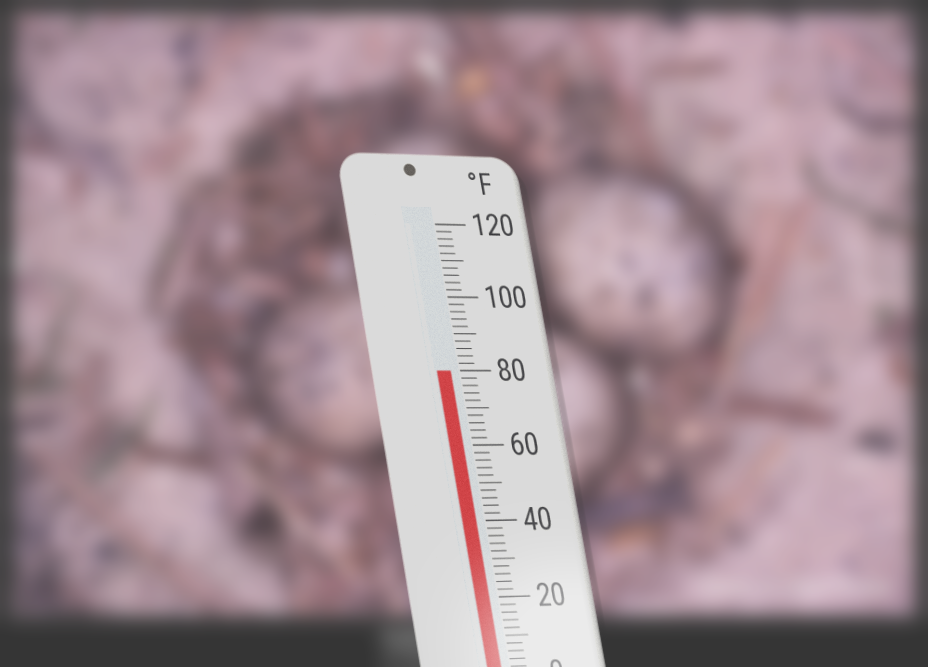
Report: 80°F
